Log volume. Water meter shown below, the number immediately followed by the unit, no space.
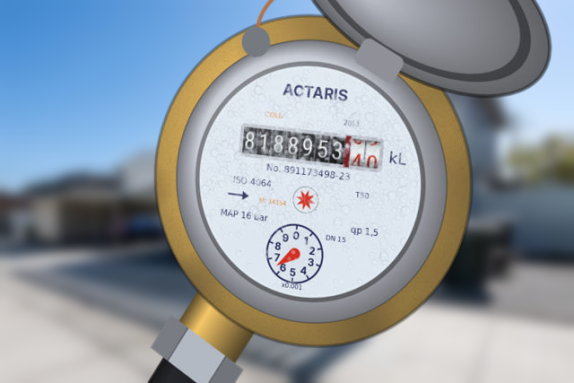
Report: 8188953.396kL
